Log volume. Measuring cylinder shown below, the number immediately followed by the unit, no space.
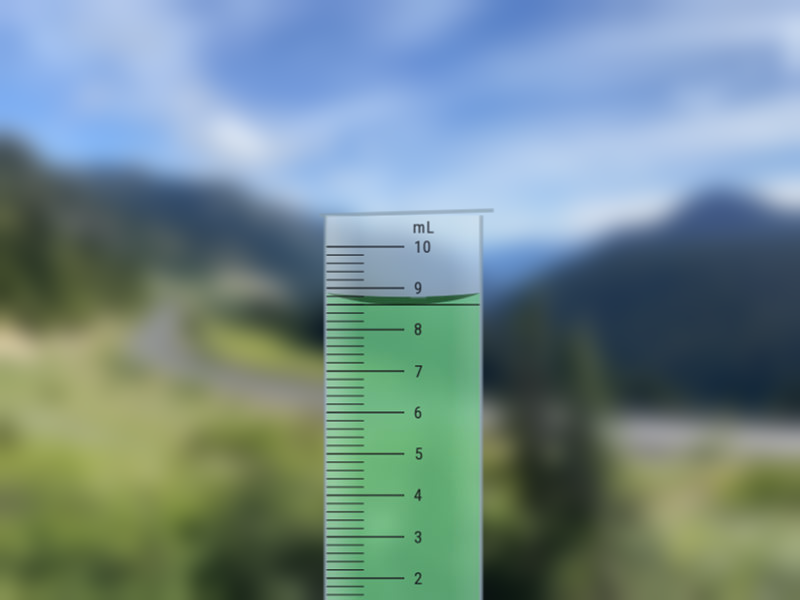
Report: 8.6mL
